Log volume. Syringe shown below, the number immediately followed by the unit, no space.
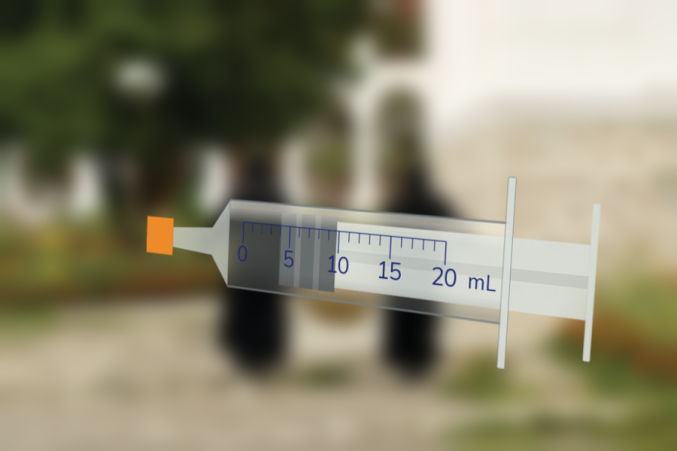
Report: 4mL
